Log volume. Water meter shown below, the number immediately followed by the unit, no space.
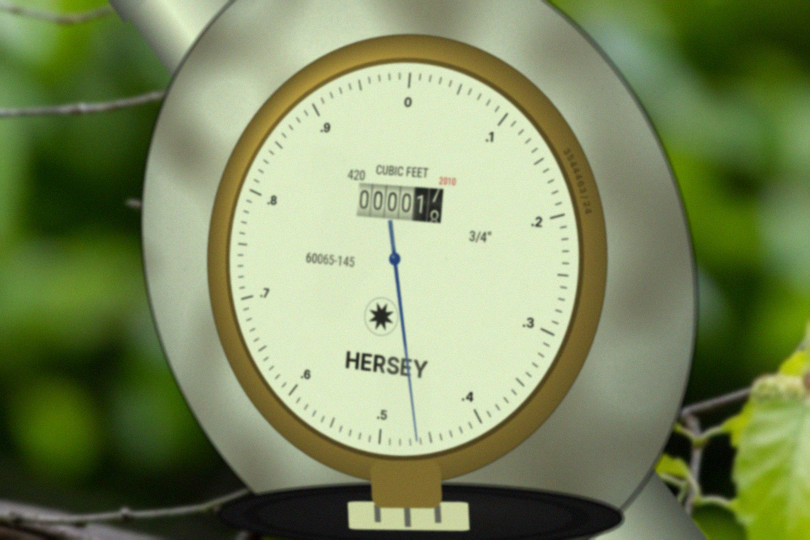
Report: 17.46ft³
